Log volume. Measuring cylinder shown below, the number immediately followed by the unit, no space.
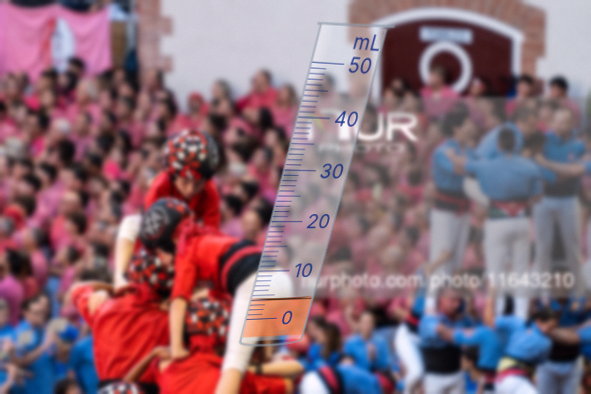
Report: 4mL
